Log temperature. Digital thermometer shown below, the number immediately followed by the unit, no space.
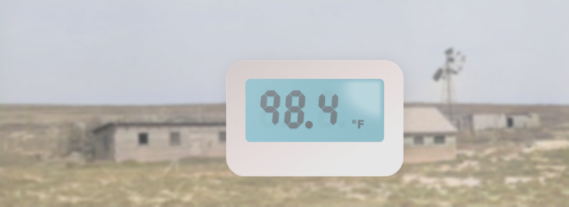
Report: 98.4°F
